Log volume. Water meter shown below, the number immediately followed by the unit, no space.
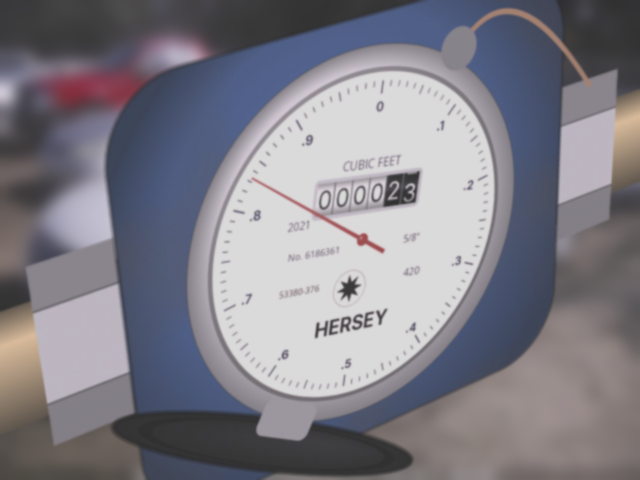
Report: 22.83ft³
